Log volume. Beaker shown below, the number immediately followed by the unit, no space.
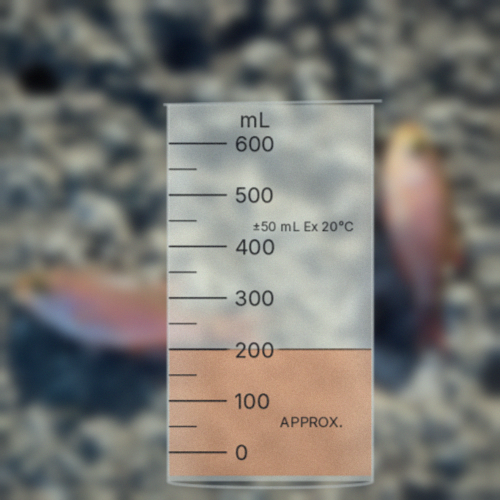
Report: 200mL
